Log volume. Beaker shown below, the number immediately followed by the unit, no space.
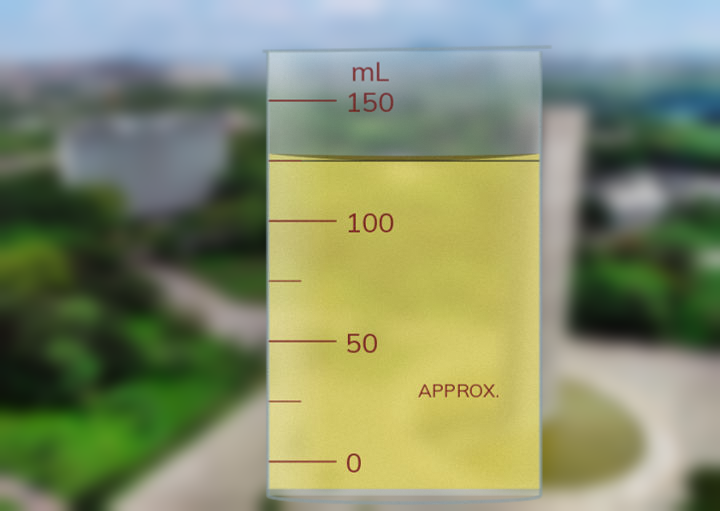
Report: 125mL
